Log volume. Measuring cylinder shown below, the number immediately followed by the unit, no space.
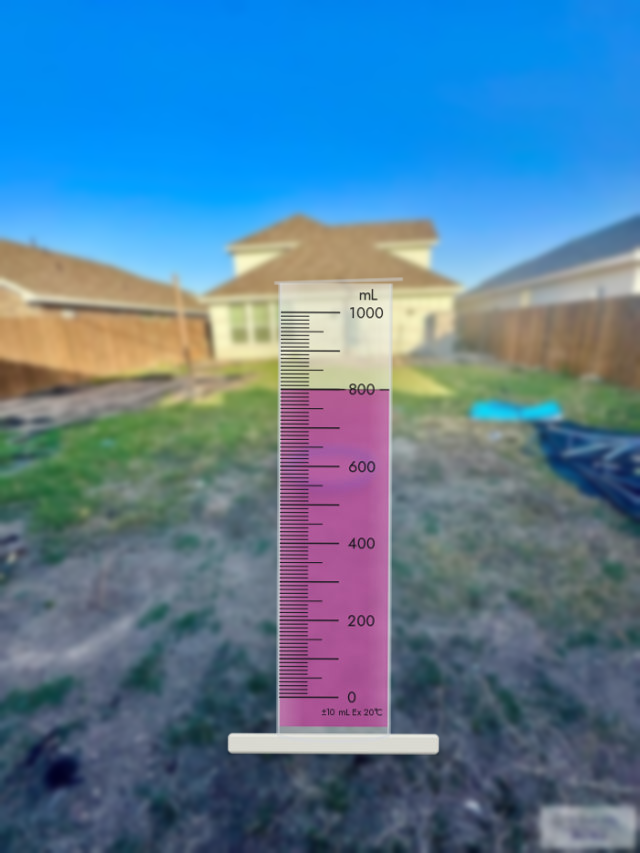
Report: 800mL
